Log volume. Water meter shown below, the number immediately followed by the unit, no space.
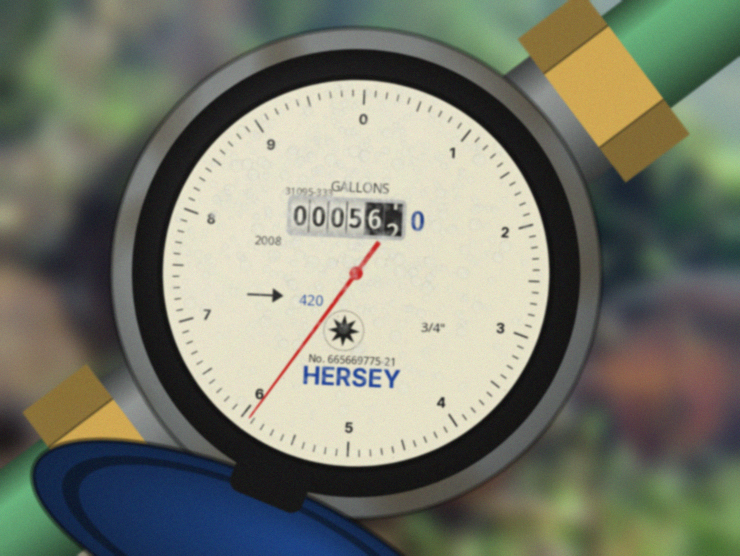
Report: 5615.9gal
